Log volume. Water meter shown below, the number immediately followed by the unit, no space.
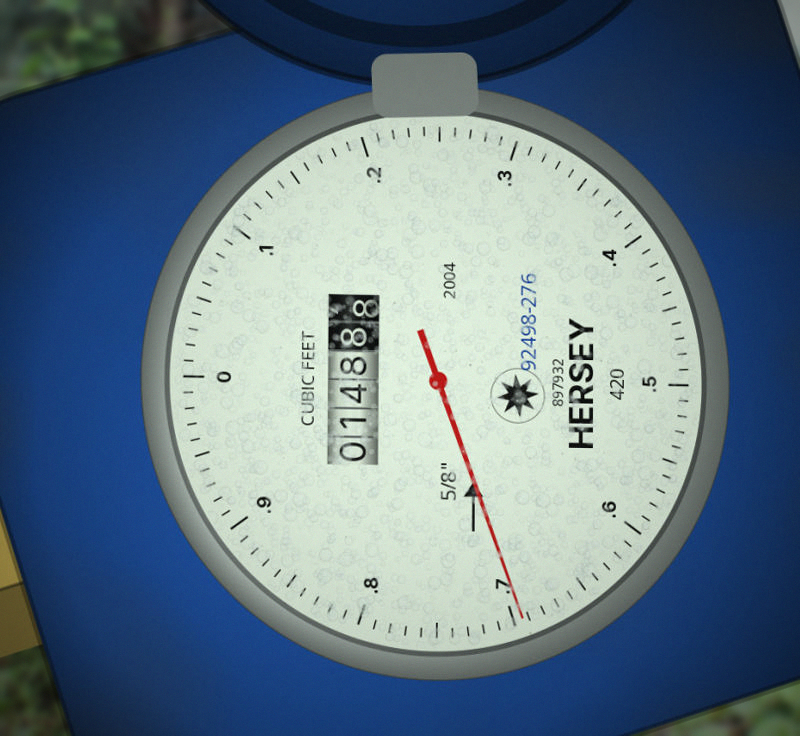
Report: 14887.69ft³
